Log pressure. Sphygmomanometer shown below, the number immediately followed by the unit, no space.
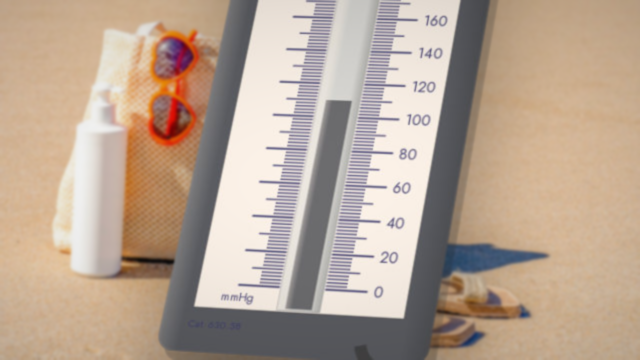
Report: 110mmHg
